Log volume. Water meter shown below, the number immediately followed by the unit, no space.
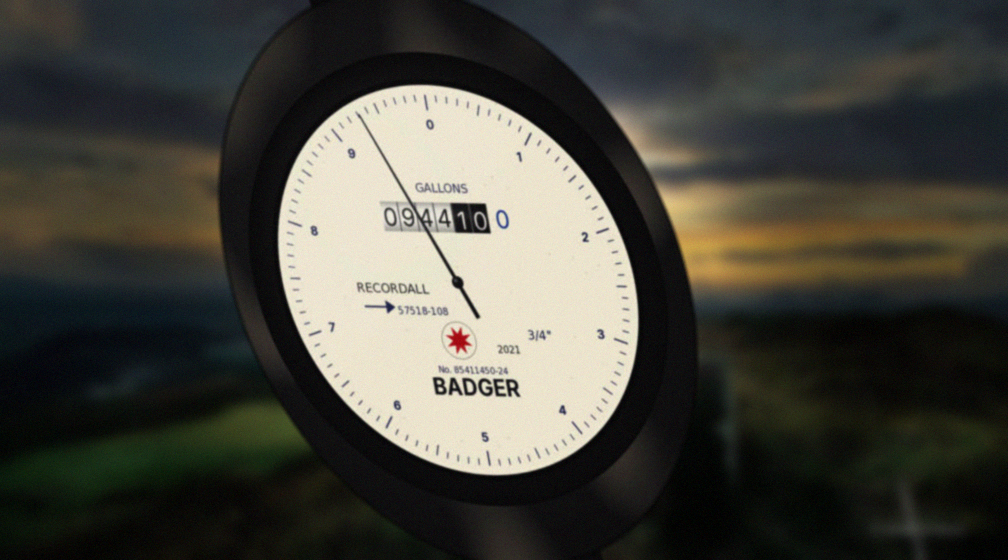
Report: 944099.3gal
